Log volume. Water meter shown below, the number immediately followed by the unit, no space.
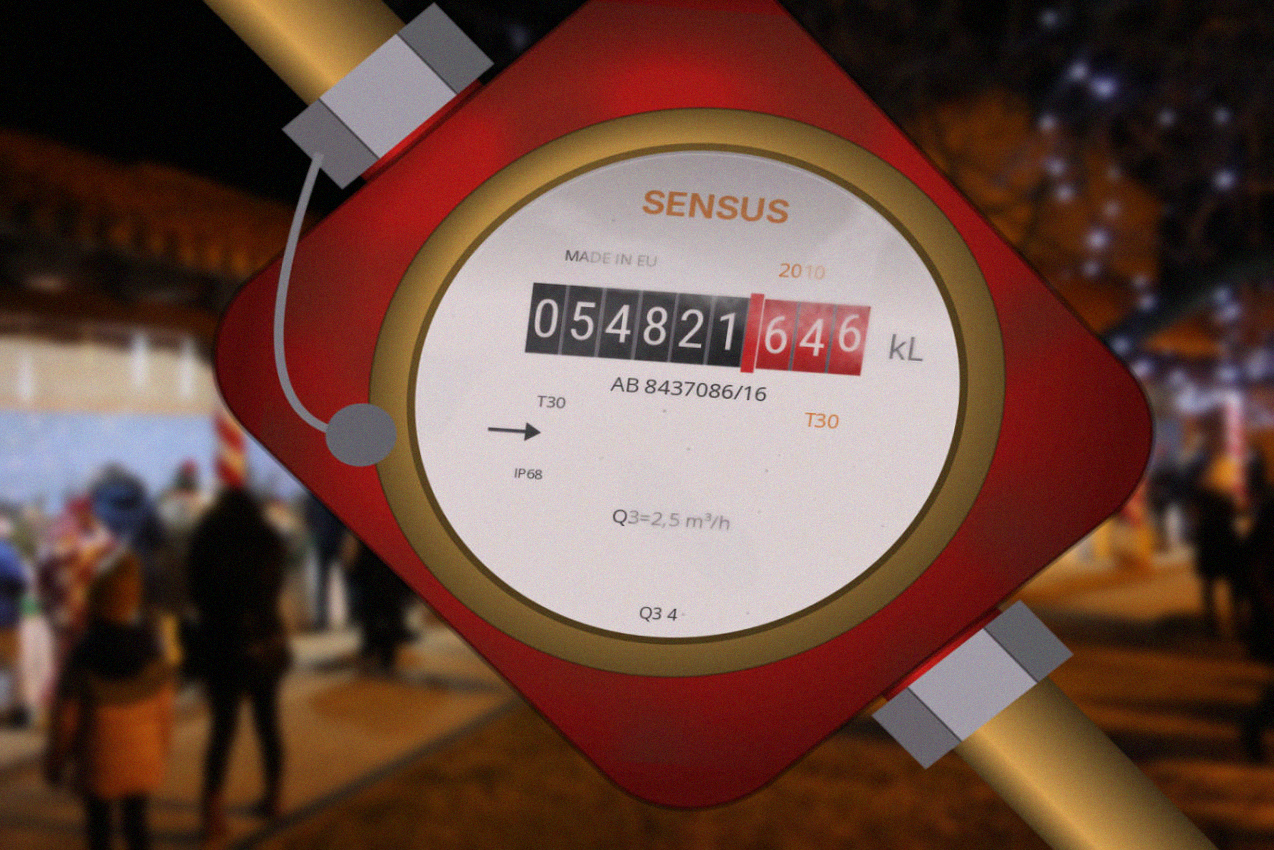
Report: 54821.646kL
